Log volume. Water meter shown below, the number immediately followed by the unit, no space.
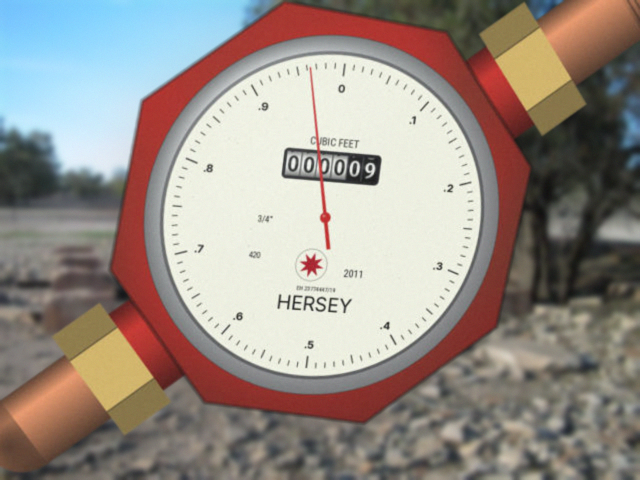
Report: 8.96ft³
